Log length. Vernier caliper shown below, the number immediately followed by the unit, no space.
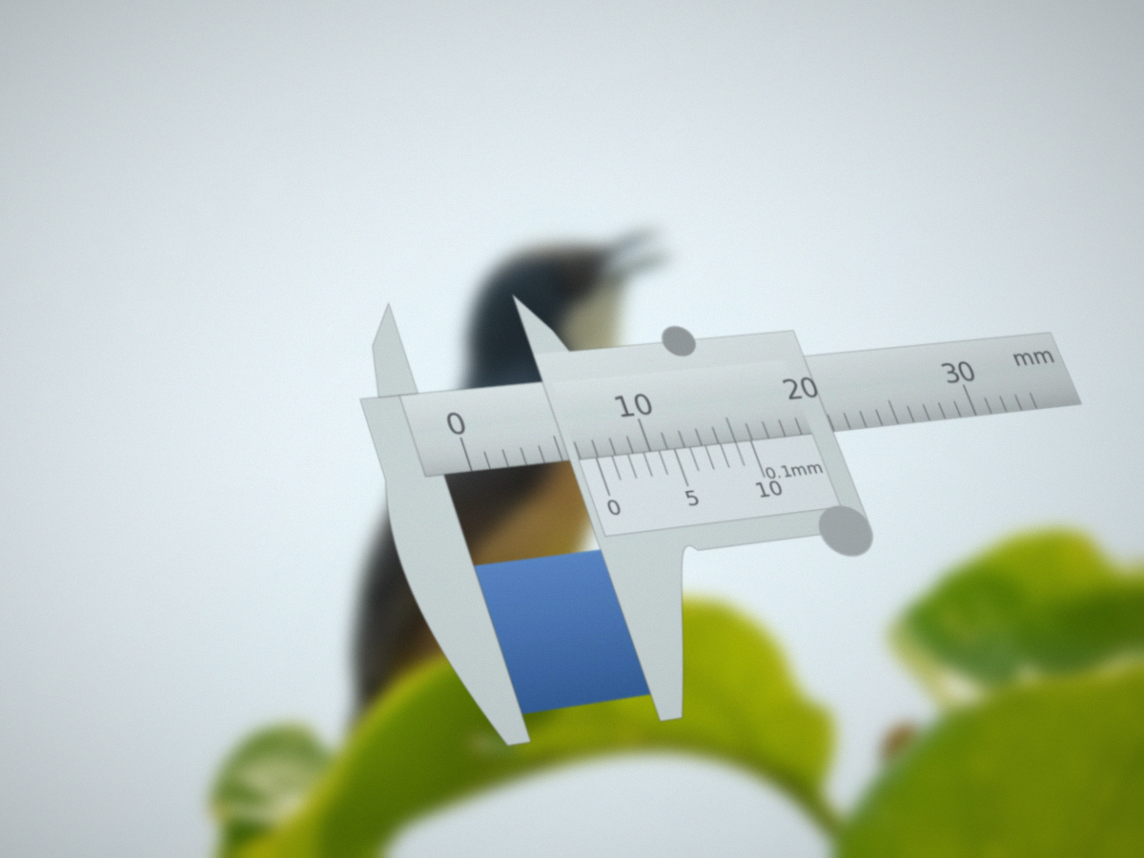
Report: 6.9mm
